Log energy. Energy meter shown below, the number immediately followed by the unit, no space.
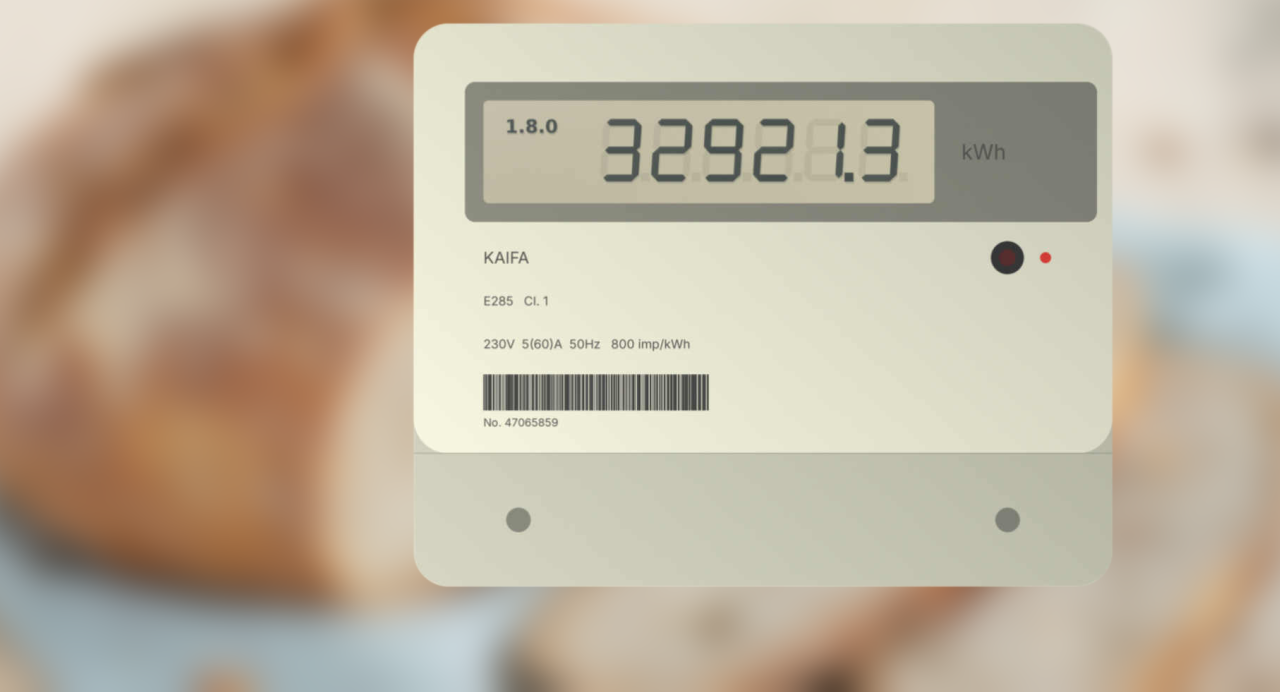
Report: 32921.3kWh
